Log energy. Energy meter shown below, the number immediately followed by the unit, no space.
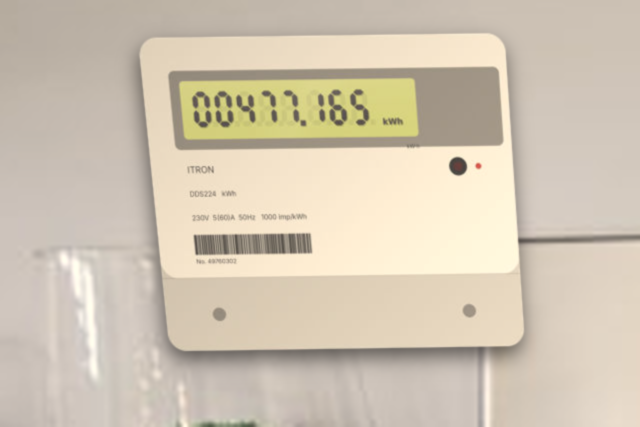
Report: 477.165kWh
